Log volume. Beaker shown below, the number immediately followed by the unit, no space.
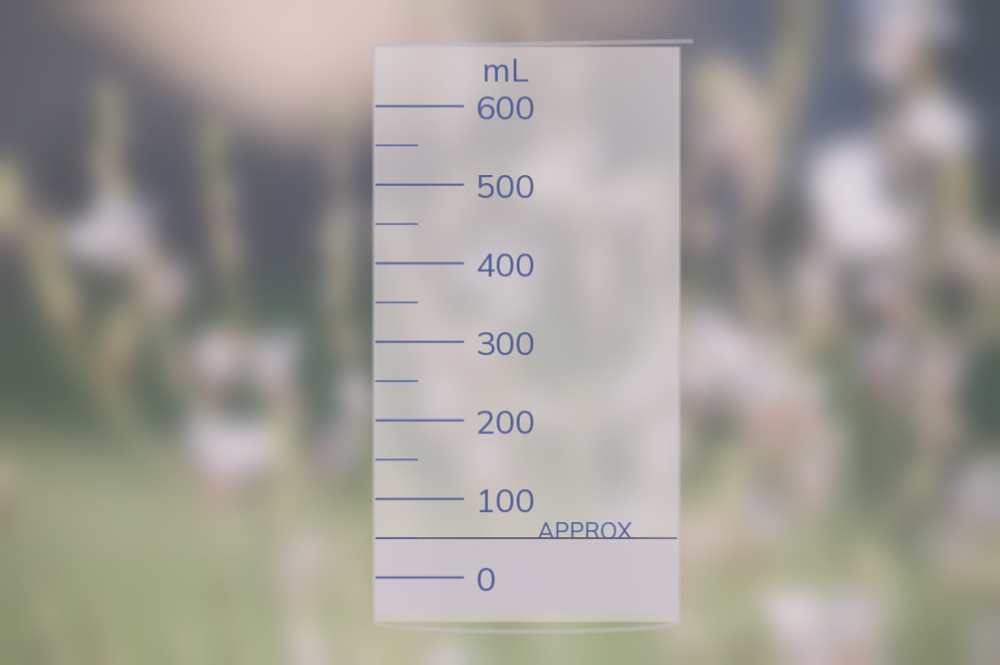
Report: 50mL
